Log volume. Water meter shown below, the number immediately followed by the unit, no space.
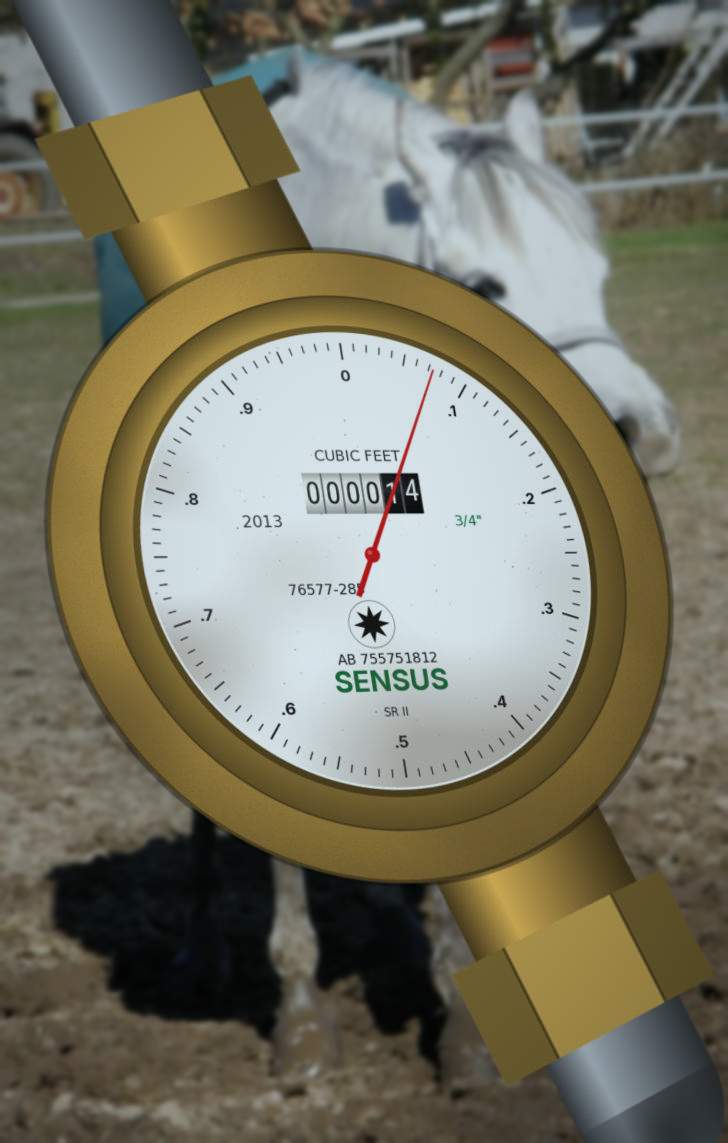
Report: 14.07ft³
